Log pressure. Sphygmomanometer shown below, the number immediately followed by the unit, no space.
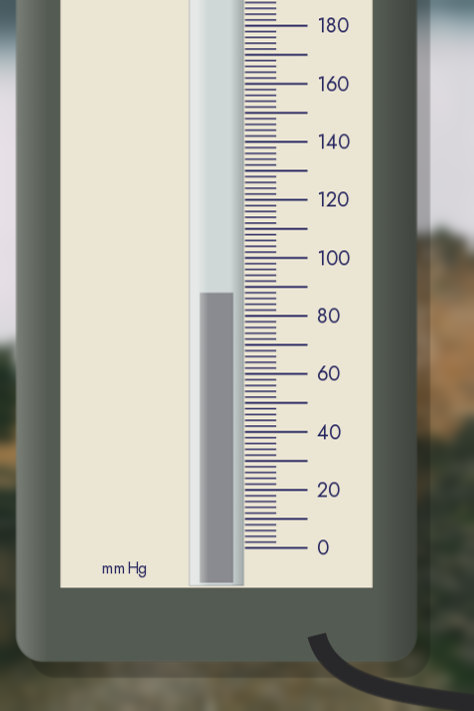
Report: 88mmHg
